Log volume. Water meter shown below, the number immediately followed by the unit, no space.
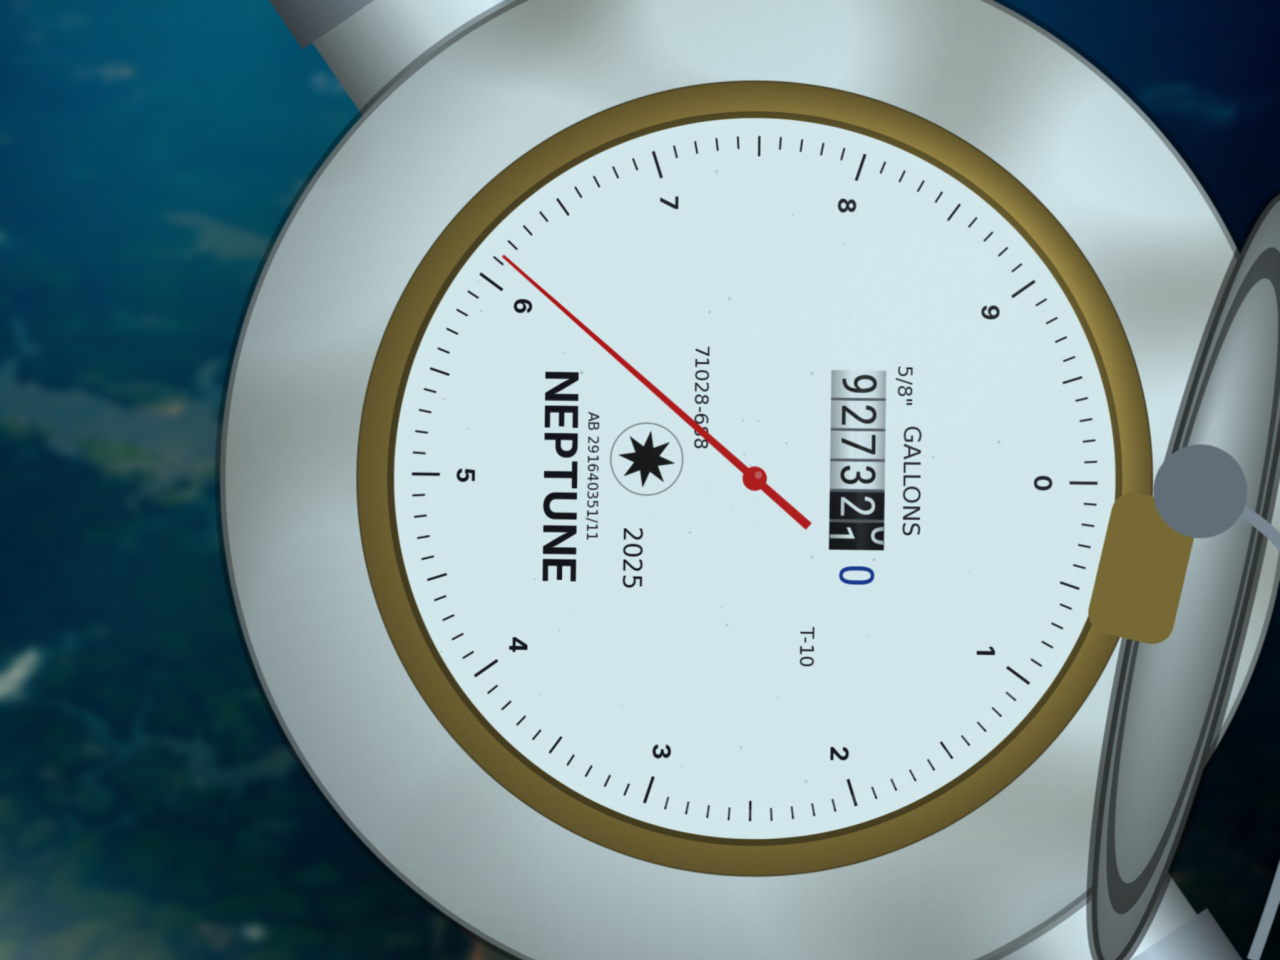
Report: 9273206.1gal
